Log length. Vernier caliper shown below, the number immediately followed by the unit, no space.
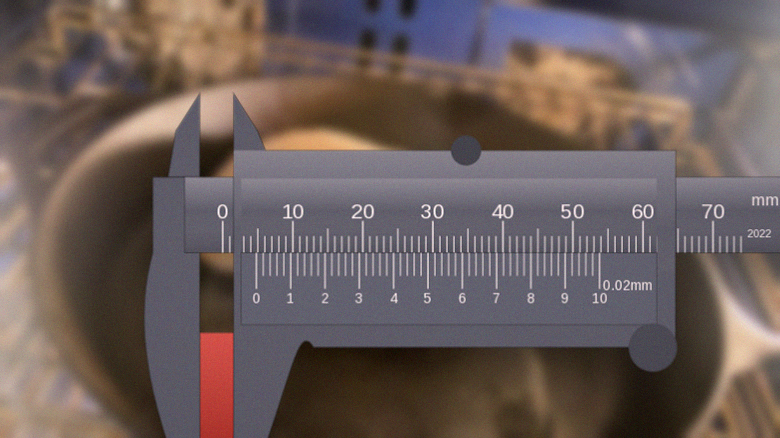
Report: 4.8mm
